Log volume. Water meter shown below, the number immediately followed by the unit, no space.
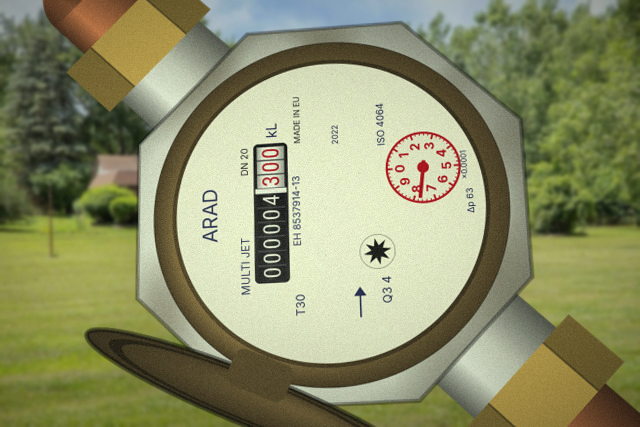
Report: 4.3007kL
